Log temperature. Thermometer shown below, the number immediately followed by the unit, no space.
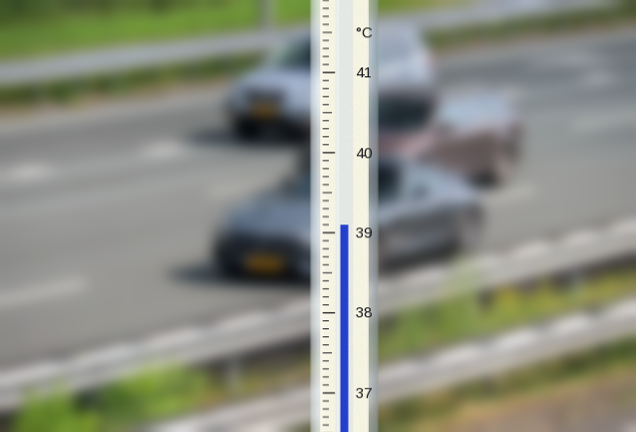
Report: 39.1°C
